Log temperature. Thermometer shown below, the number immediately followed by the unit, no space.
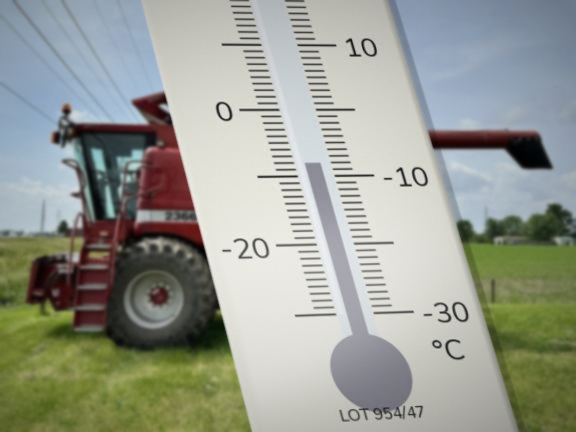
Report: -8°C
